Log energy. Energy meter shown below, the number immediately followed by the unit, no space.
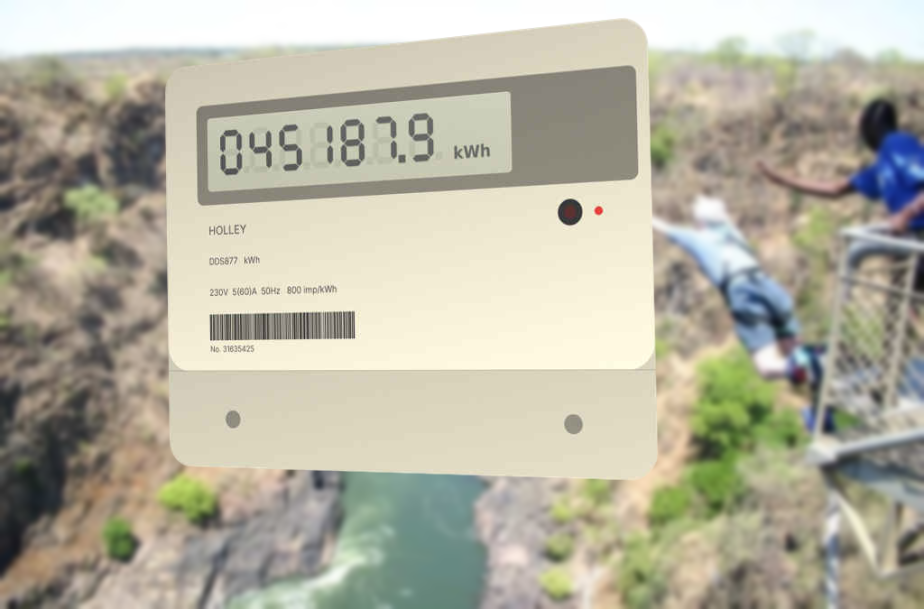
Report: 45187.9kWh
